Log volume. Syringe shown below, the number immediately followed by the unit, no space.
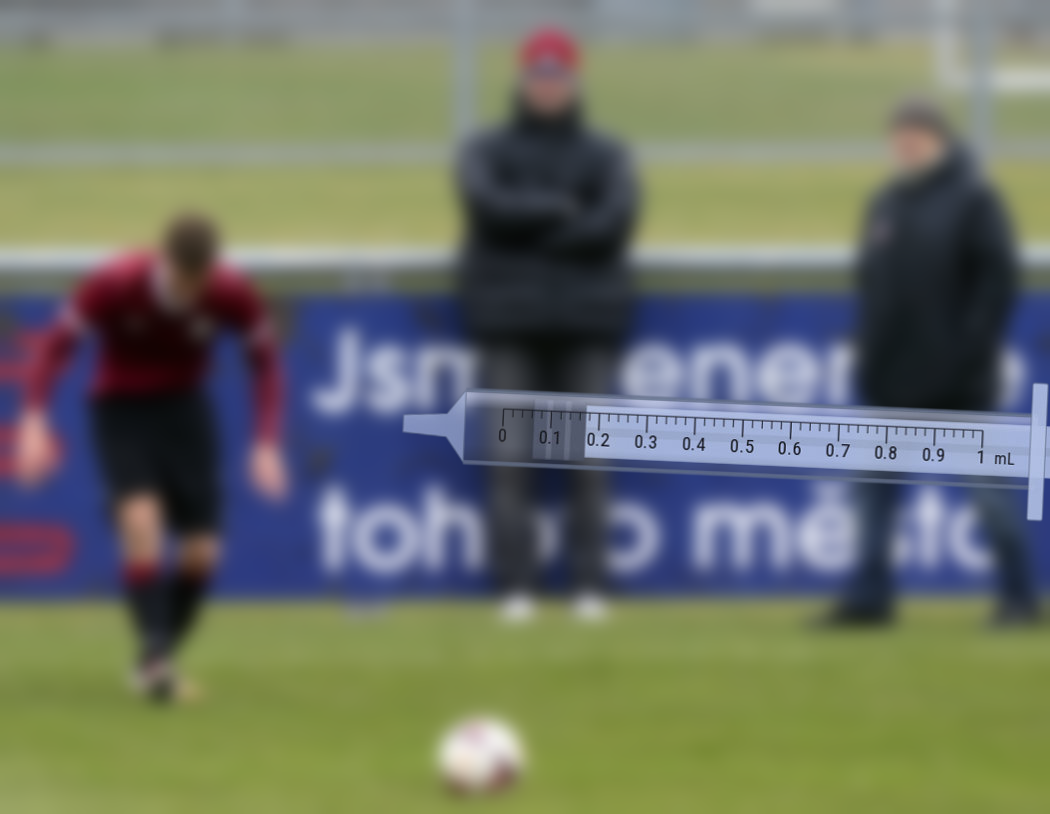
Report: 0.06mL
